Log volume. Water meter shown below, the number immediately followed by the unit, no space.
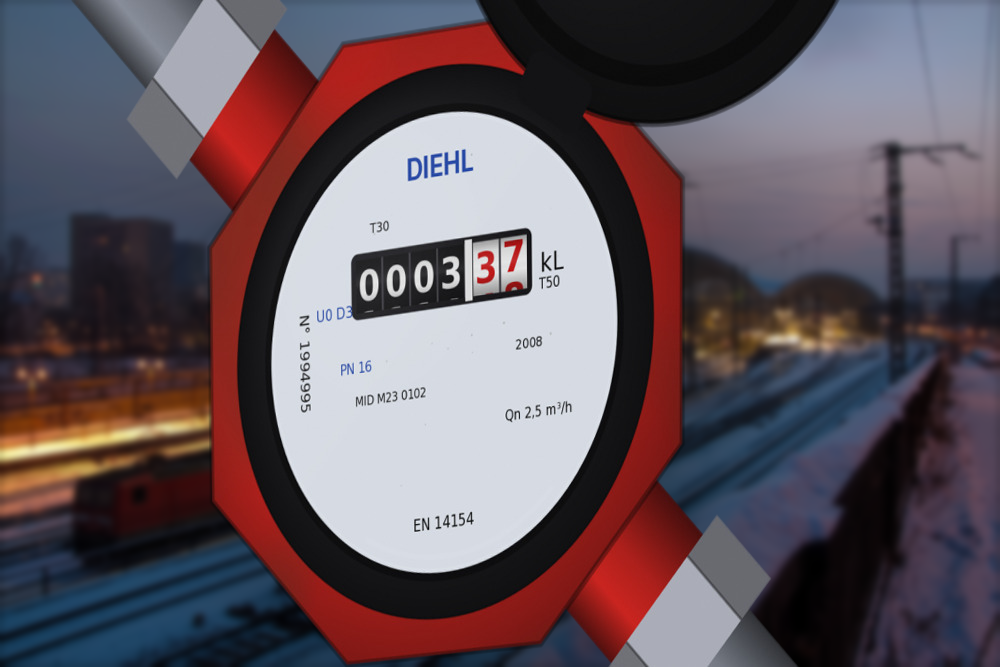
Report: 3.37kL
